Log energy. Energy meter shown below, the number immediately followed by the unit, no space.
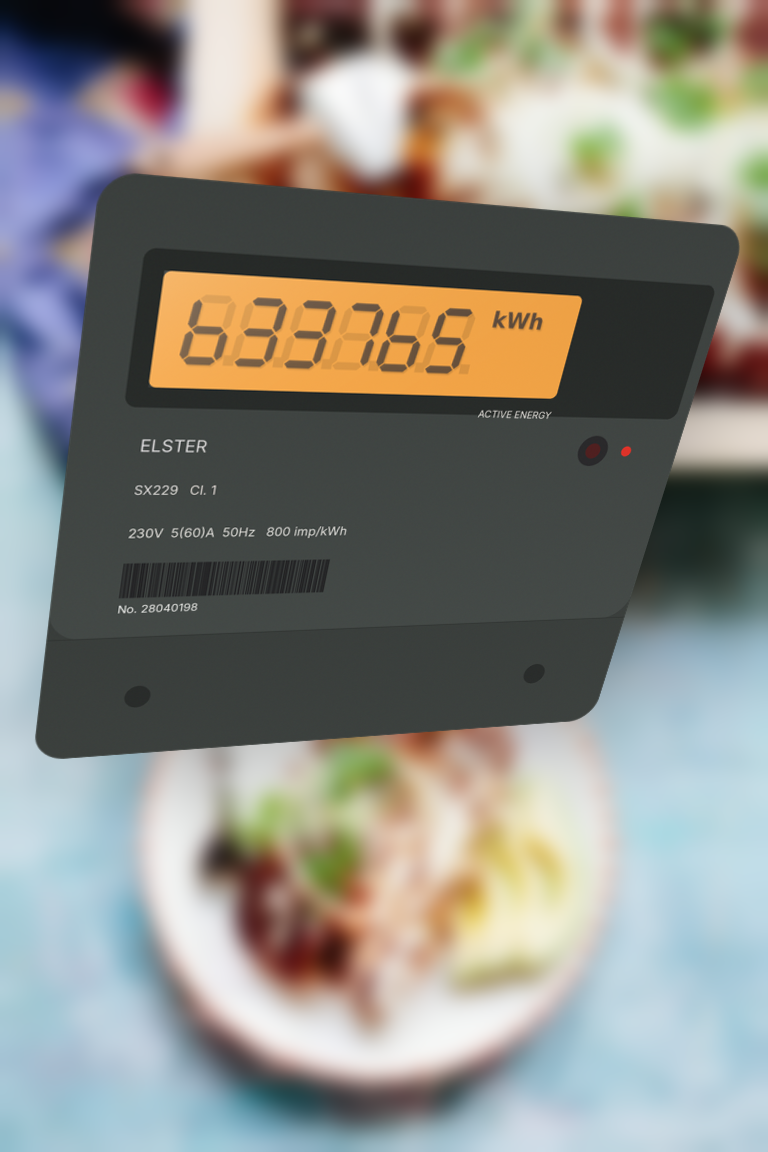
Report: 633765kWh
